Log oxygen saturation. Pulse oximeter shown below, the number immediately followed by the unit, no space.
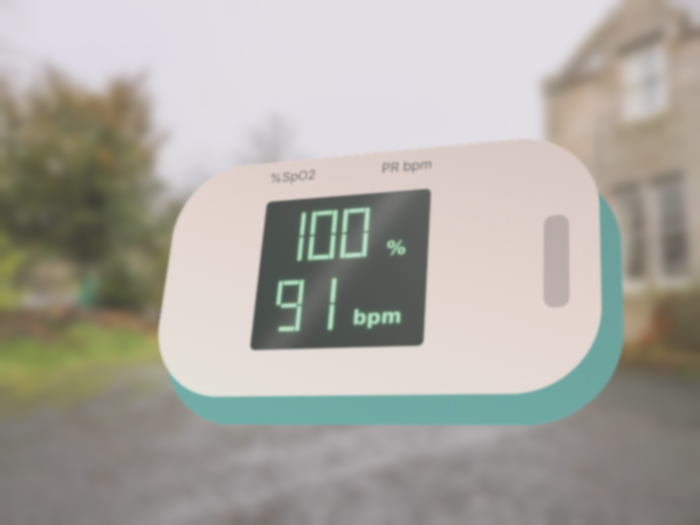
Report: 100%
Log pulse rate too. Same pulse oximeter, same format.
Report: 91bpm
